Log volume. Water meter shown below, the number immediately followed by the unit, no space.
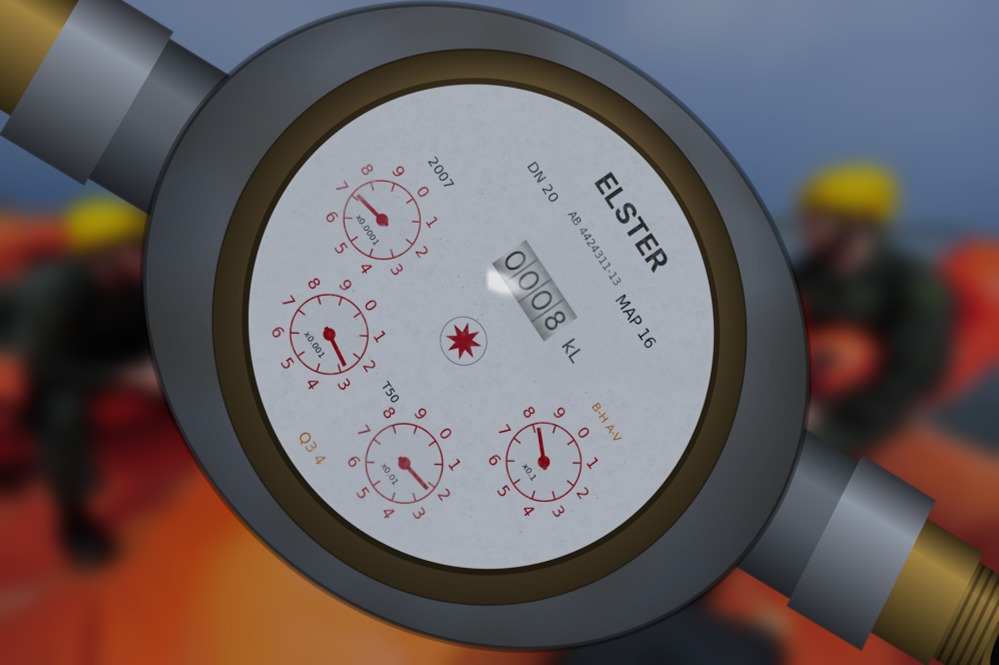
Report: 8.8227kL
